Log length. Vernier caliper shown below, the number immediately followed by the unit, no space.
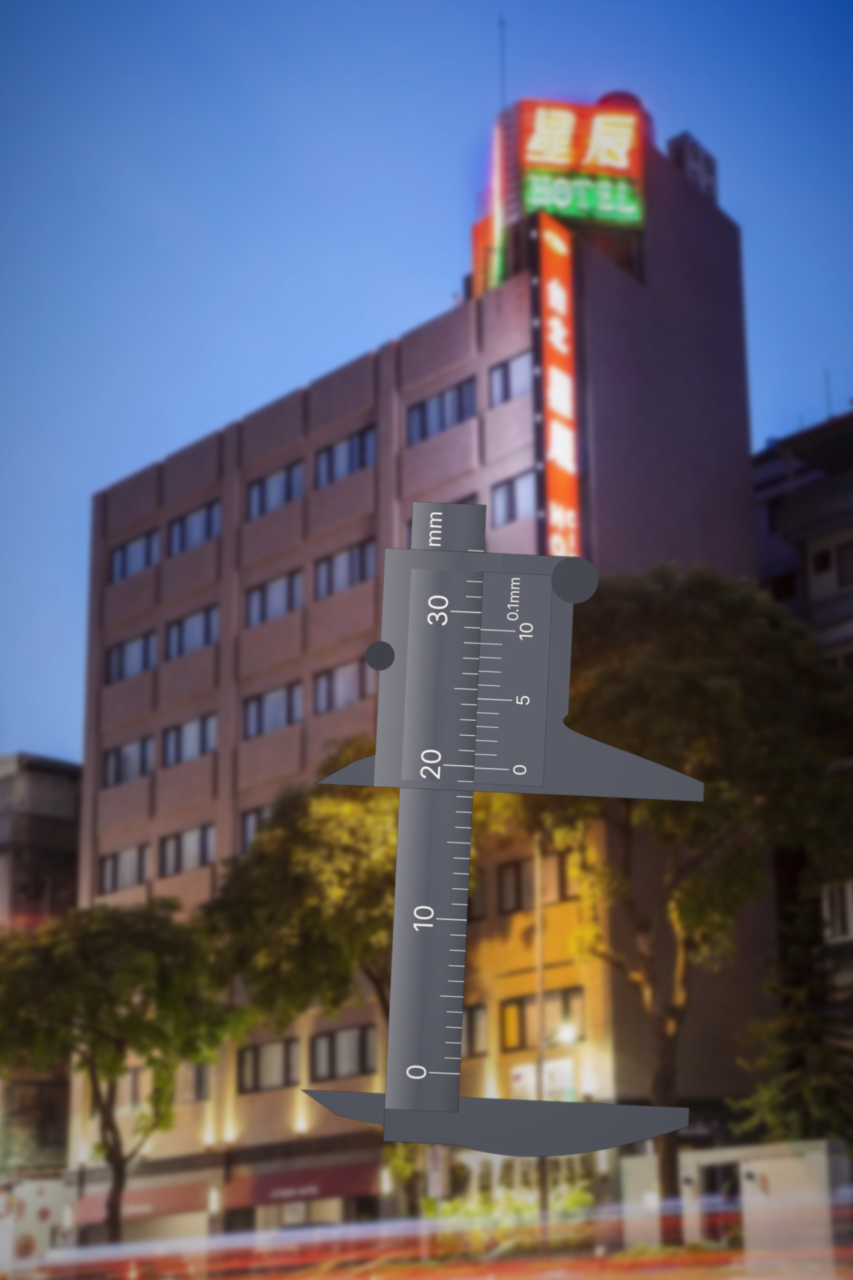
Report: 19.9mm
